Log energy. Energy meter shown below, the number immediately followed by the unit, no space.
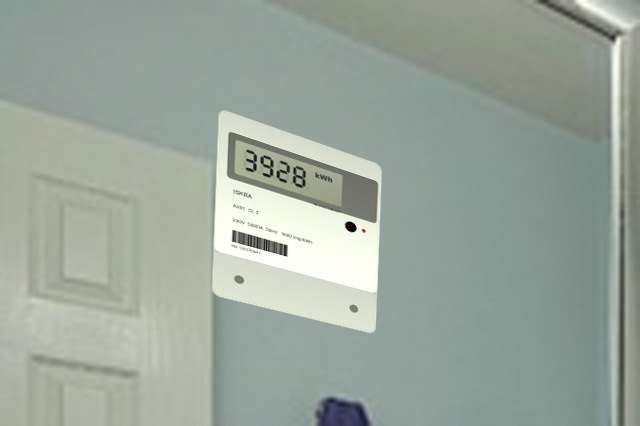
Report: 3928kWh
